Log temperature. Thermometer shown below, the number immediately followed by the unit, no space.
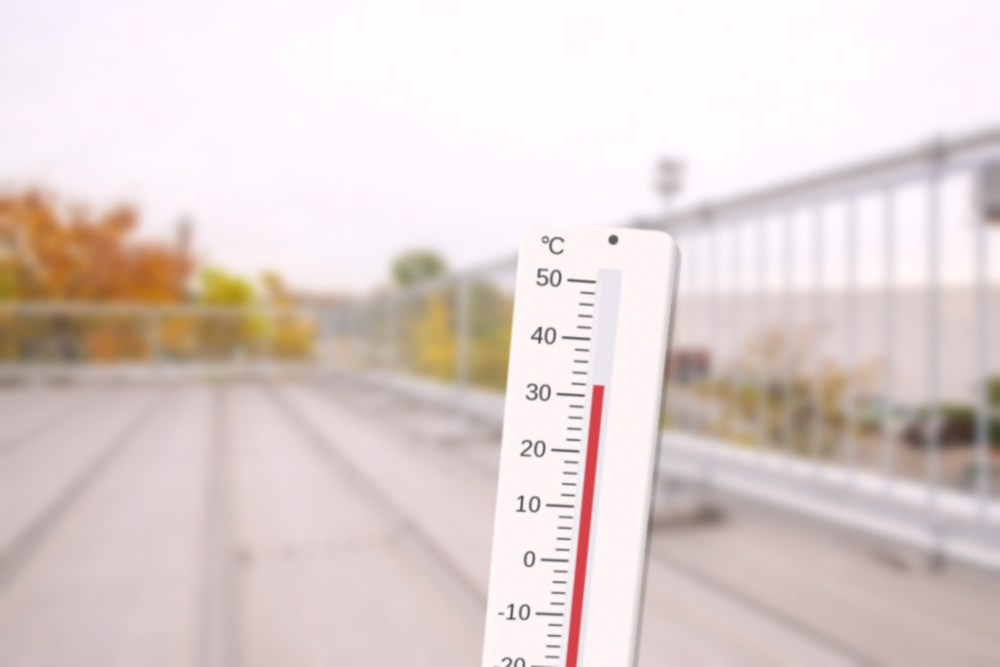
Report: 32°C
